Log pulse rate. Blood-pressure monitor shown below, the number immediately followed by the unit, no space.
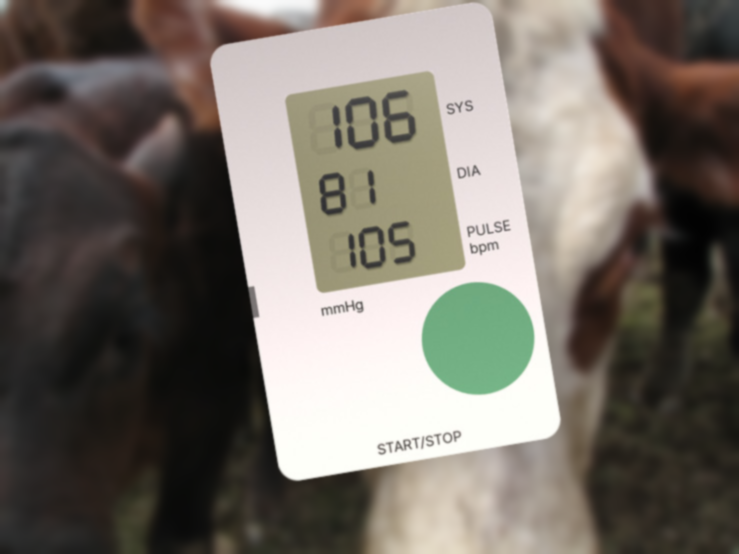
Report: 105bpm
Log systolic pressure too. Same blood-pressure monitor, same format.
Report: 106mmHg
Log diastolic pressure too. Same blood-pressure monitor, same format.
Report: 81mmHg
